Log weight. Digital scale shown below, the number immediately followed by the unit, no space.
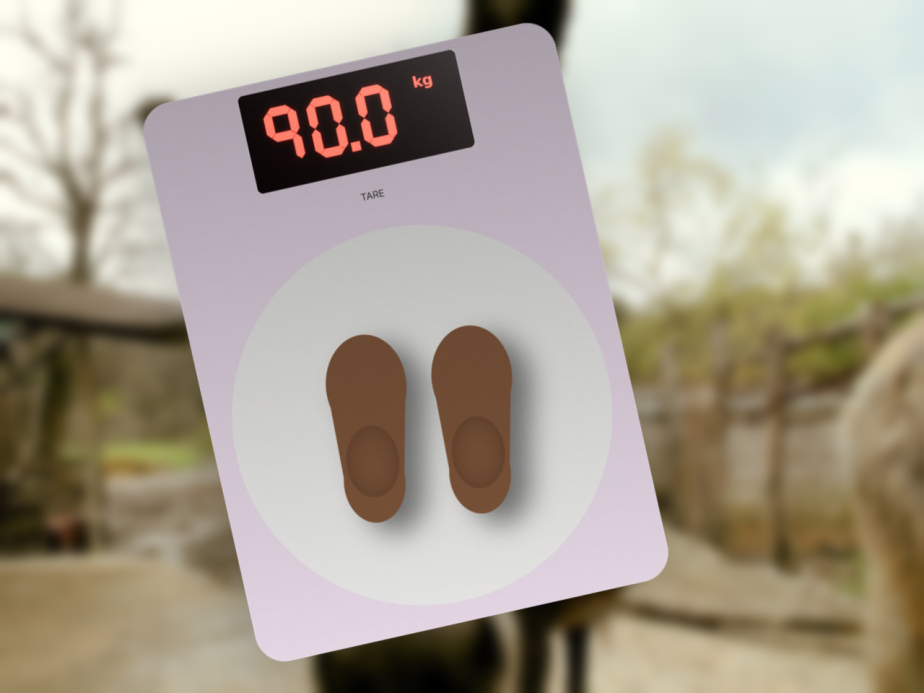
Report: 90.0kg
